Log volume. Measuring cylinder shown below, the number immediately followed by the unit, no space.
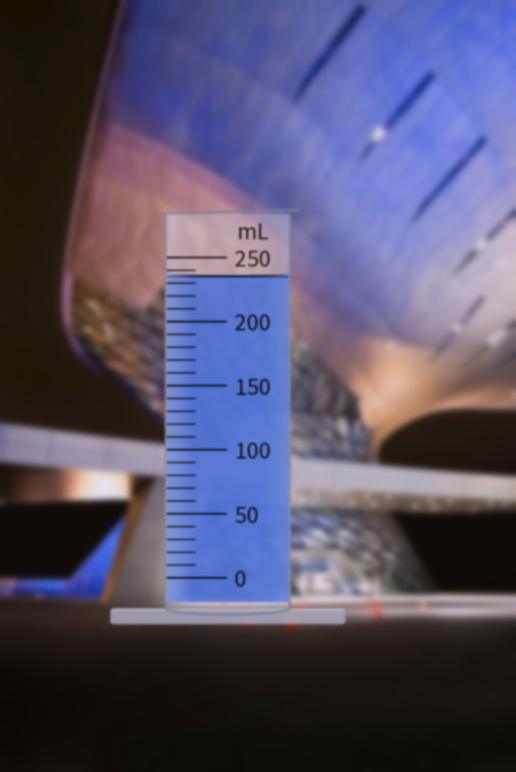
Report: 235mL
